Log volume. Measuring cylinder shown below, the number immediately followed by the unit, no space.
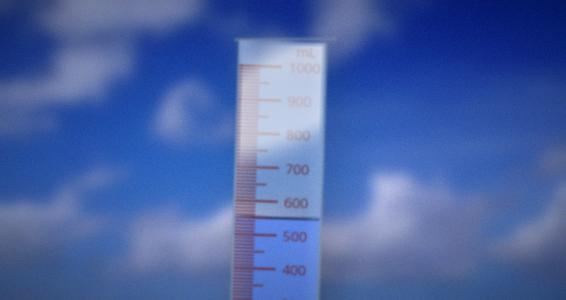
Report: 550mL
